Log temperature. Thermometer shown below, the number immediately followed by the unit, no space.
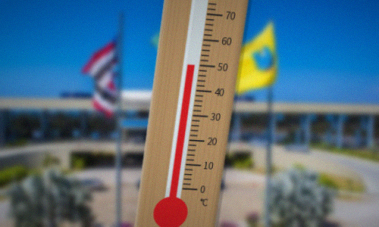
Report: 50°C
